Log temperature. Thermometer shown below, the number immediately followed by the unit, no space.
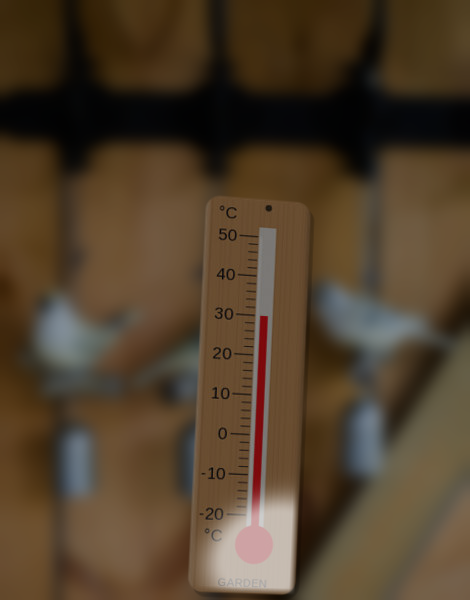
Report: 30°C
